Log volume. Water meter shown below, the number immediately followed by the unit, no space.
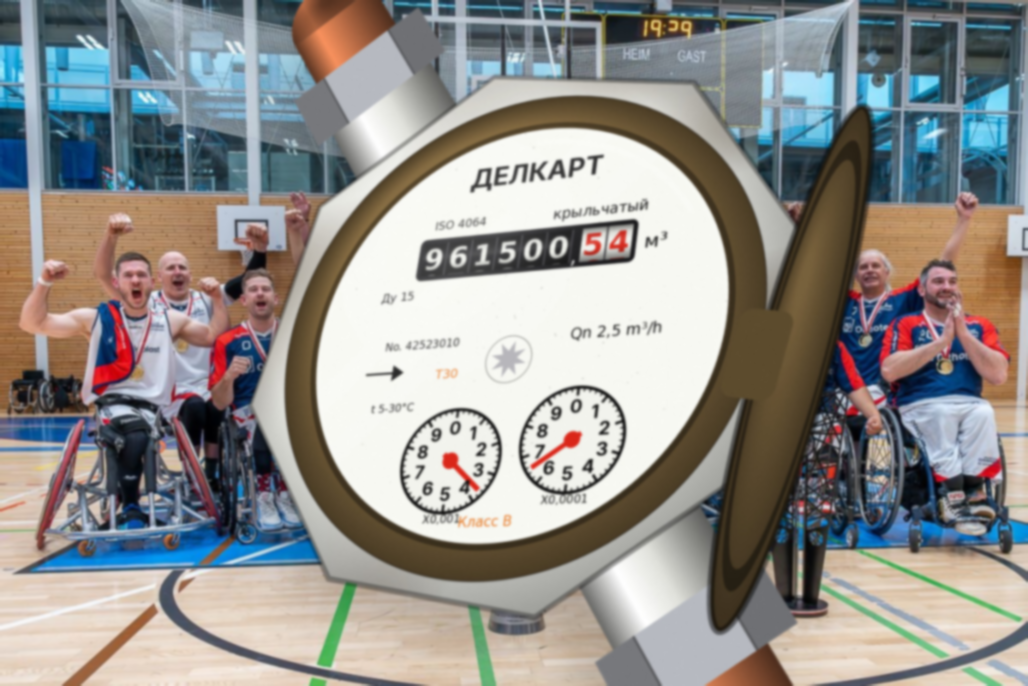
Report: 961500.5436m³
